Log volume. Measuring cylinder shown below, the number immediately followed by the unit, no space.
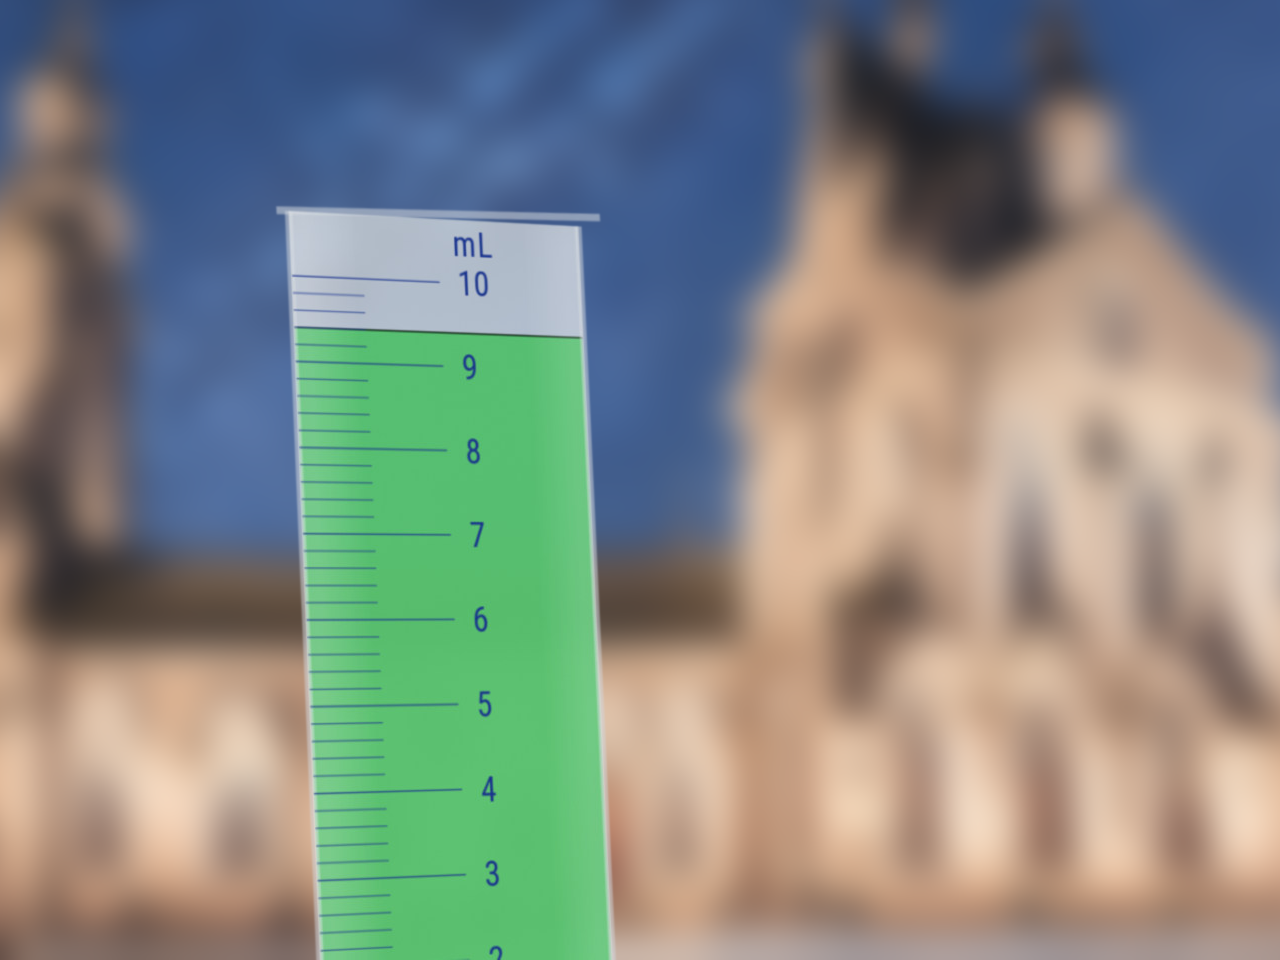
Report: 9.4mL
